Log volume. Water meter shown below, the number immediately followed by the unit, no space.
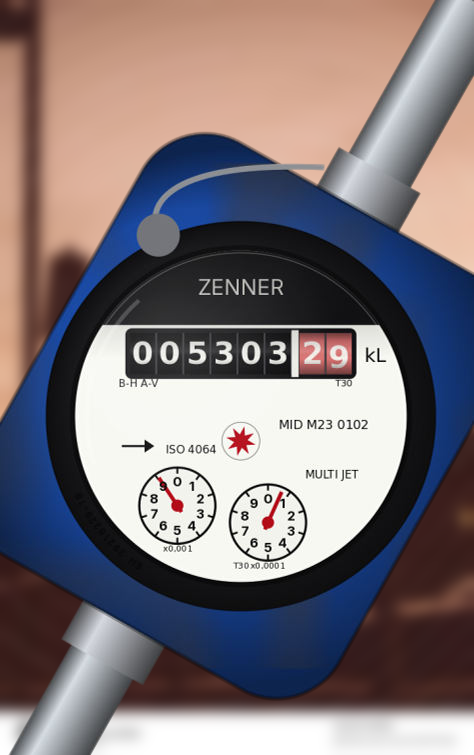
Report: 5303.2890kL
